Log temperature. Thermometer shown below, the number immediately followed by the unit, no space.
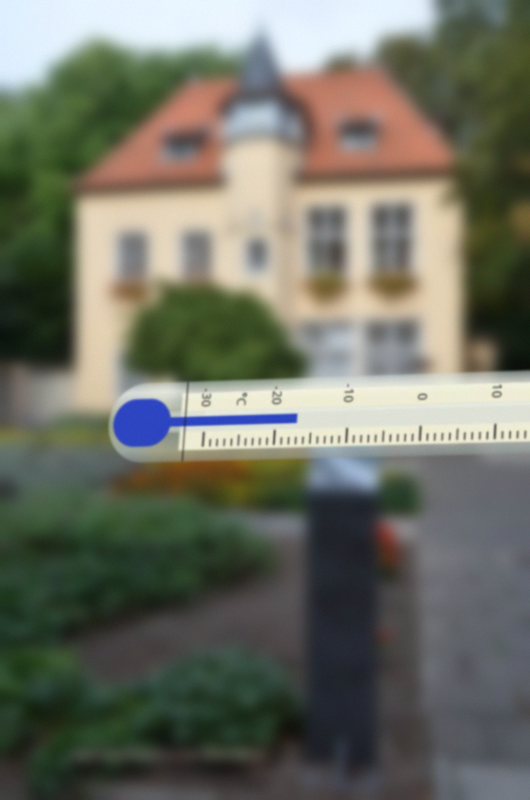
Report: -17°C
